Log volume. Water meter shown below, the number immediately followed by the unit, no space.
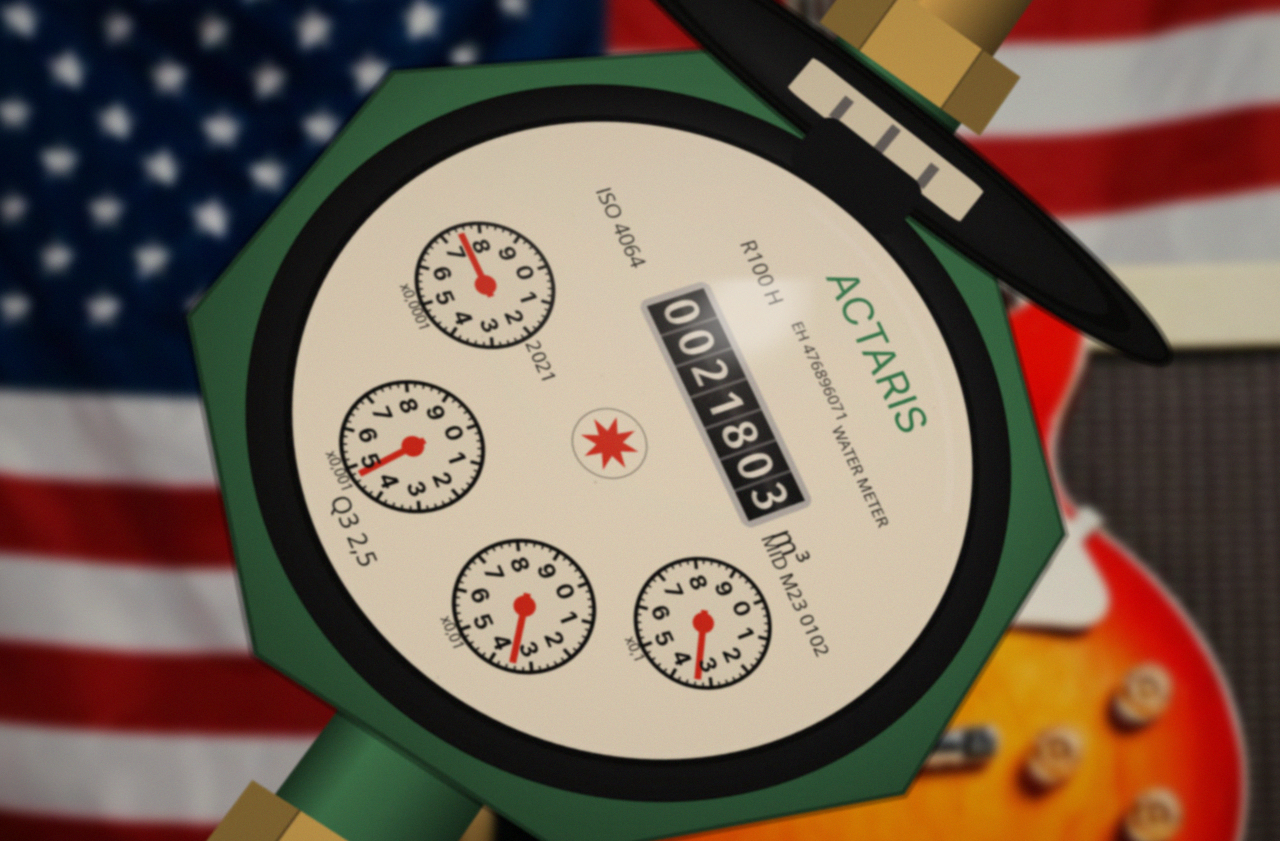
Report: 21803.3347m³
